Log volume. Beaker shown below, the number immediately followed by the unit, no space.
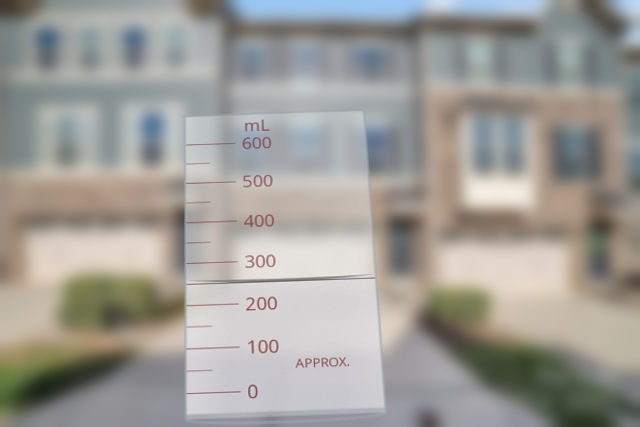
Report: 250mL
